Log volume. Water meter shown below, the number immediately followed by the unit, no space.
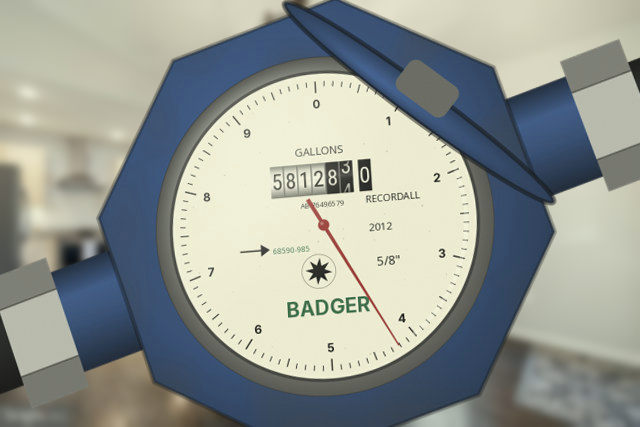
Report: 5812834.2gal
